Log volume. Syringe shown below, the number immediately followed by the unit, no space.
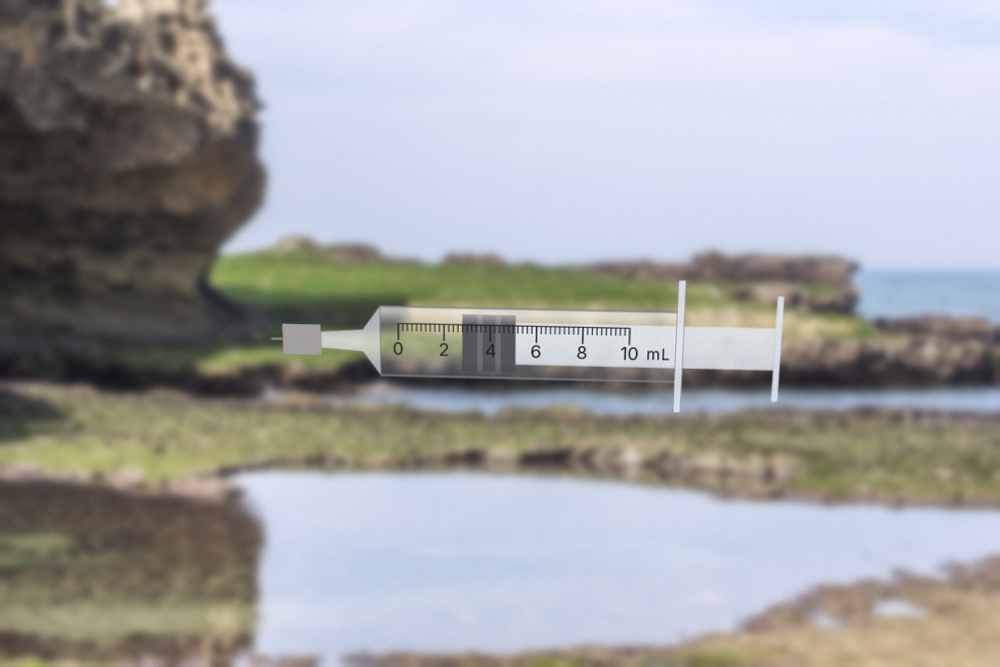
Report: 2.8mL
